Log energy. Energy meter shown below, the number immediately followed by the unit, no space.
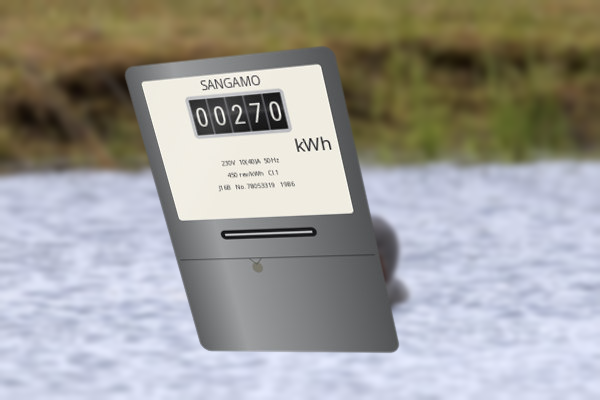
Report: 270kWh
